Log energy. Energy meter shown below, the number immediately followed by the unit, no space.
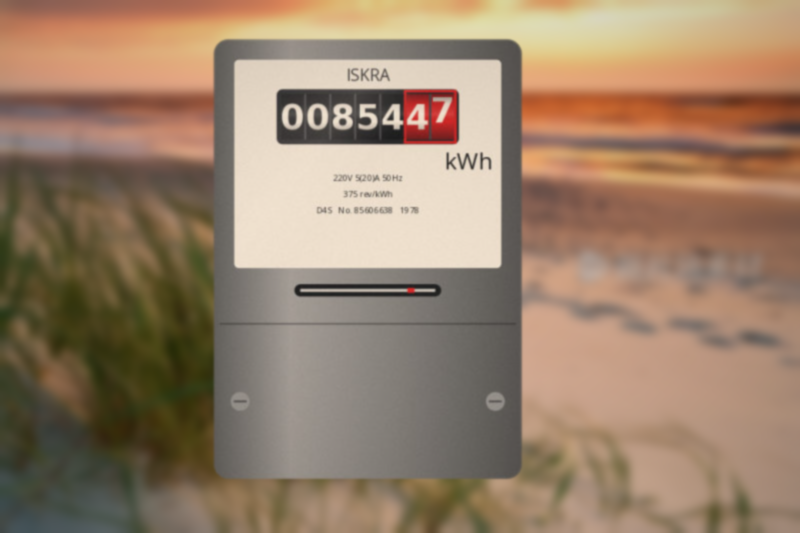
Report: 854.47kWh
